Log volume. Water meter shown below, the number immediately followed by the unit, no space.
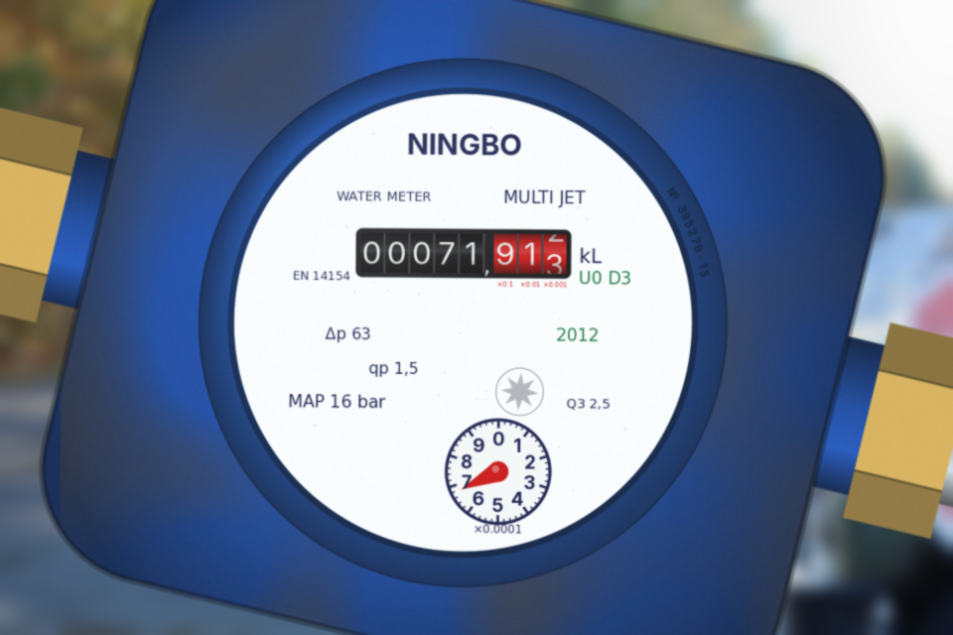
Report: 71.9126kL
